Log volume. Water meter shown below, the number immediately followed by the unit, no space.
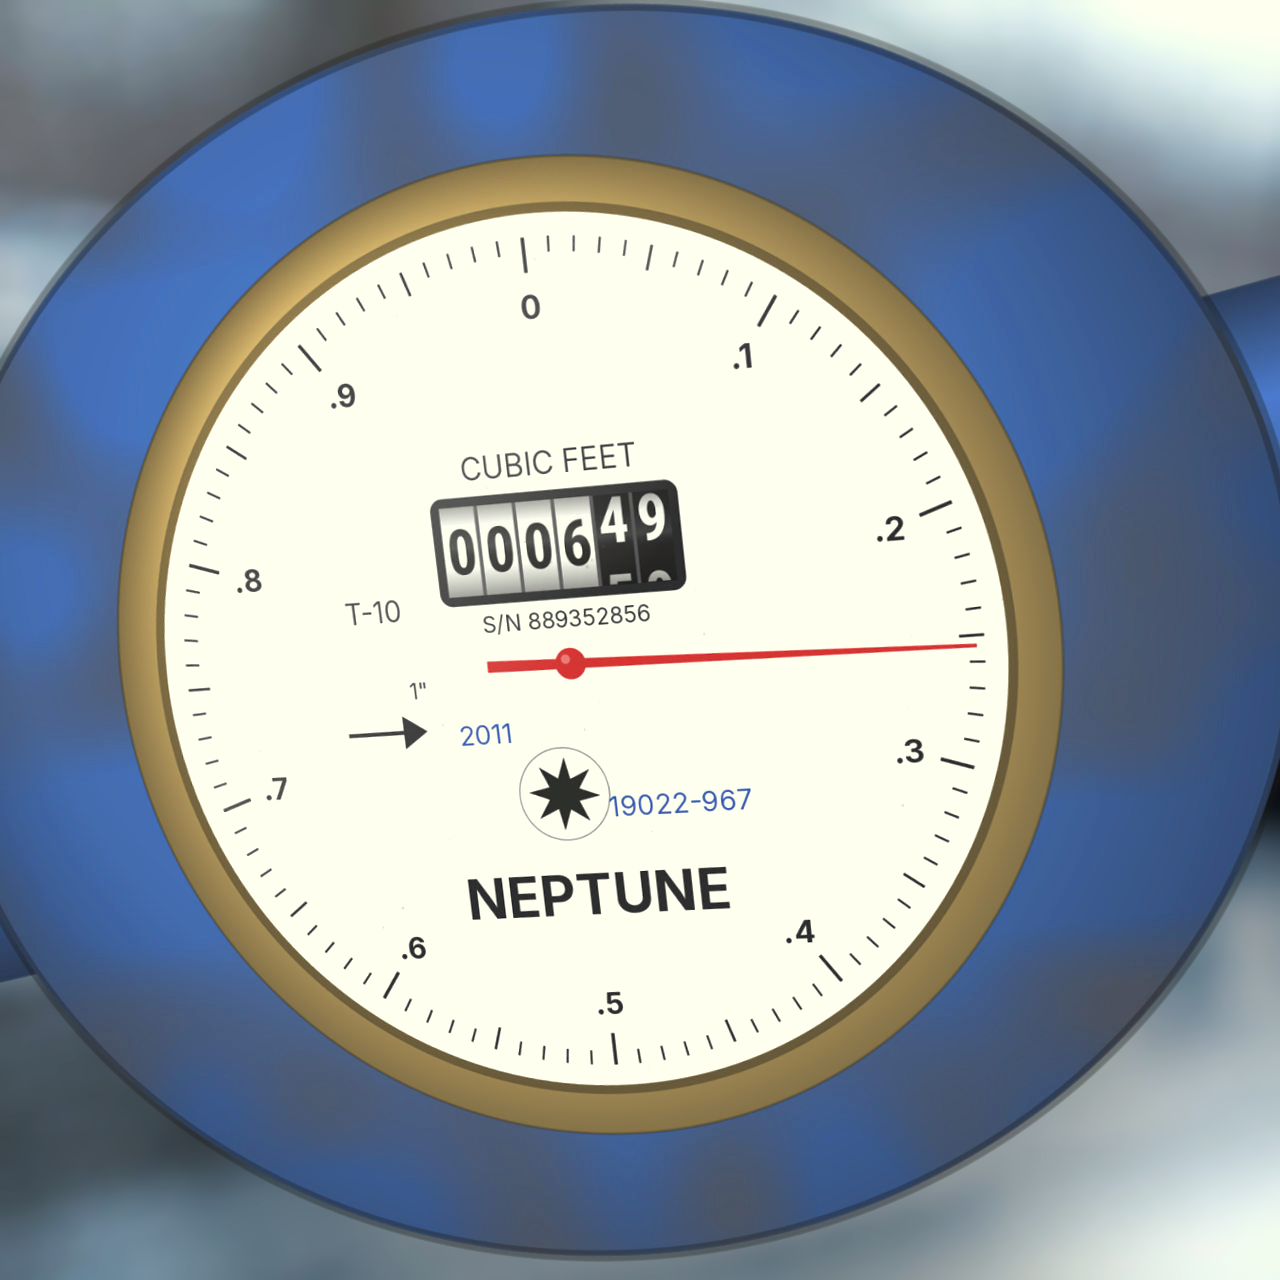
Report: 649.25ft³
